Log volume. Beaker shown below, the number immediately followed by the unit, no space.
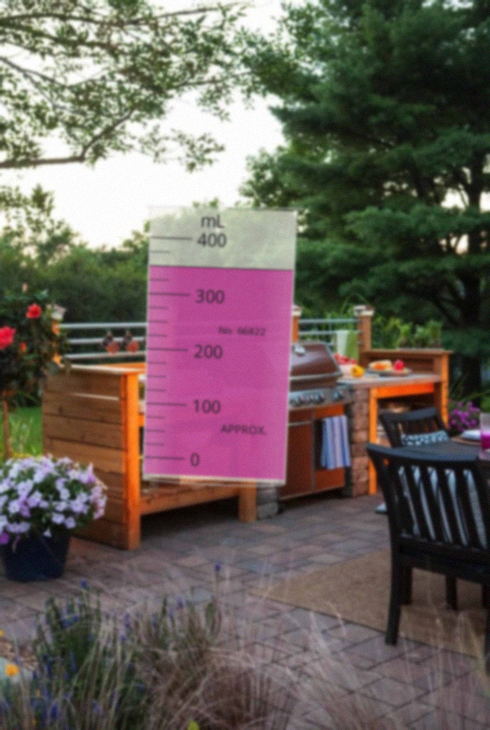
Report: 350mL
